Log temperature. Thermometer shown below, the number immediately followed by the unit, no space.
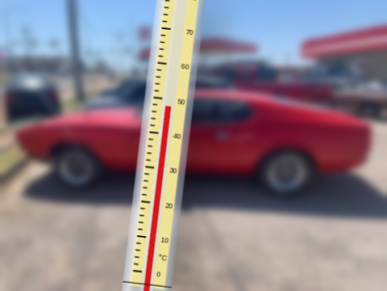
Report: 48°C
